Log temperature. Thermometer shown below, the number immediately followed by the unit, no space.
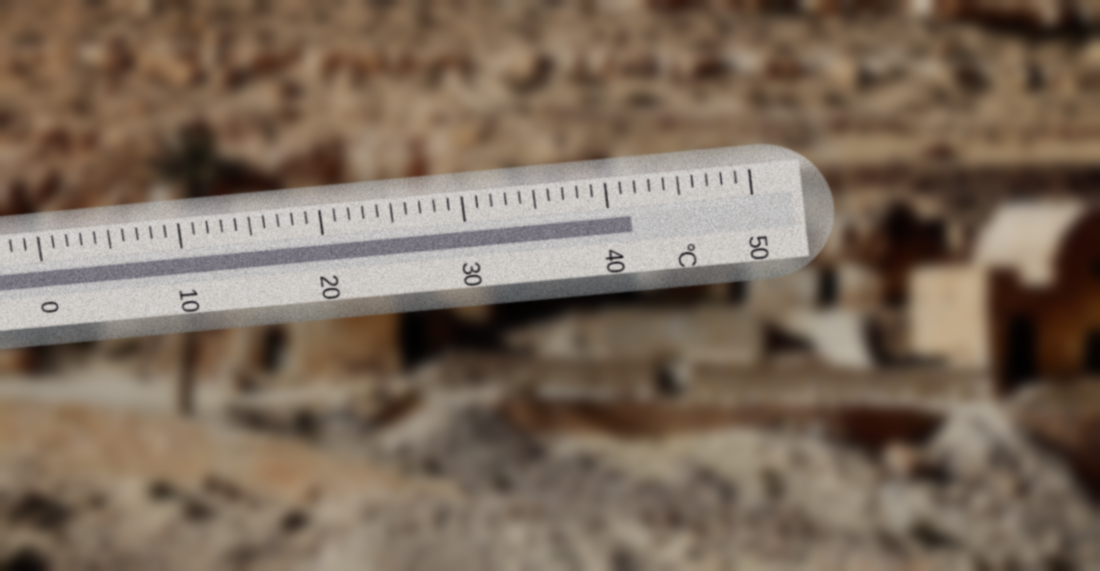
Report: 41.5°C
